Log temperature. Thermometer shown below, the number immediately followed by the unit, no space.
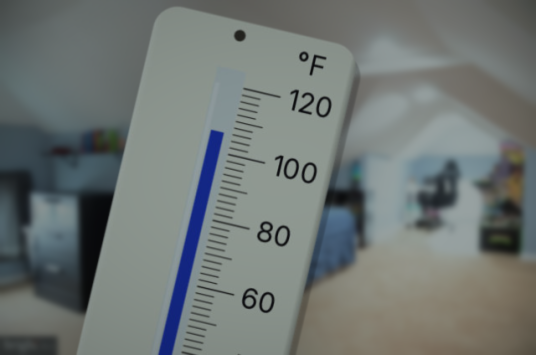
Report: 106°F
